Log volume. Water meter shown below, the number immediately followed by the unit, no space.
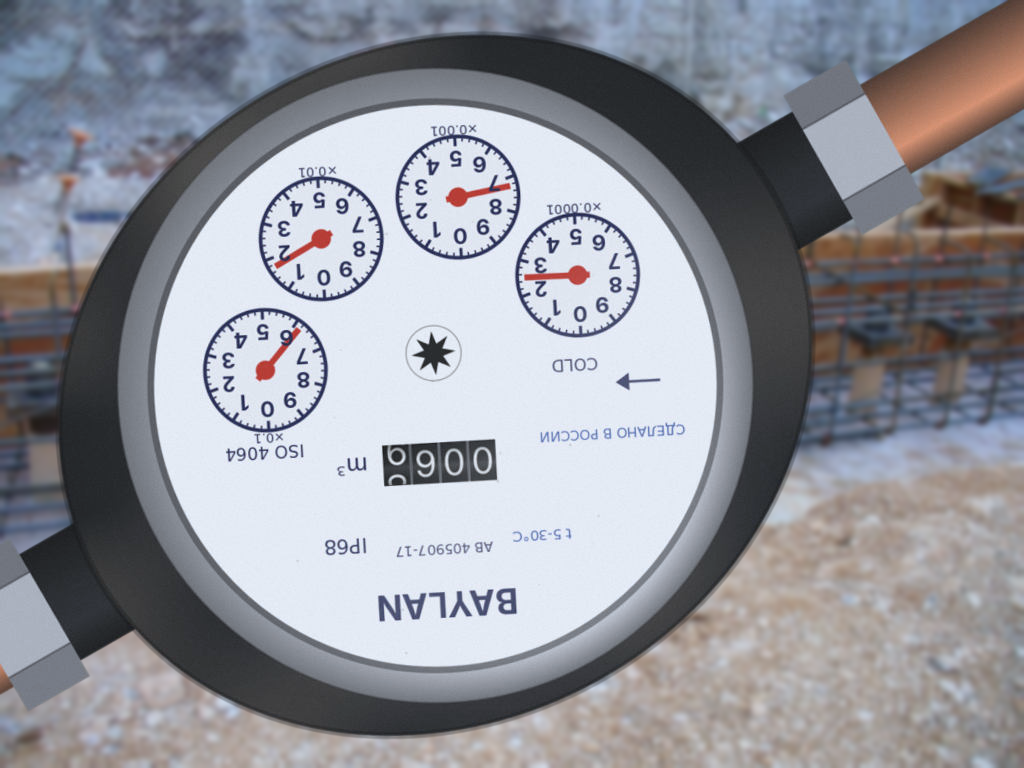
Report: 68.6172m³
